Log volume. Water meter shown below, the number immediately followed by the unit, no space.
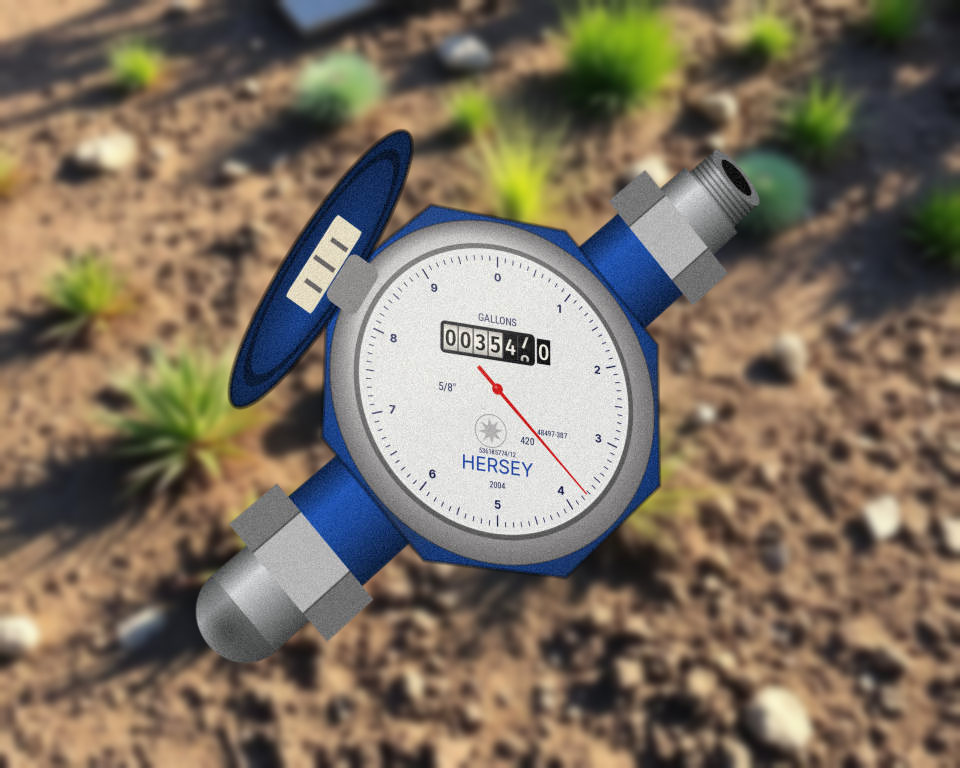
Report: 35473.7gal
